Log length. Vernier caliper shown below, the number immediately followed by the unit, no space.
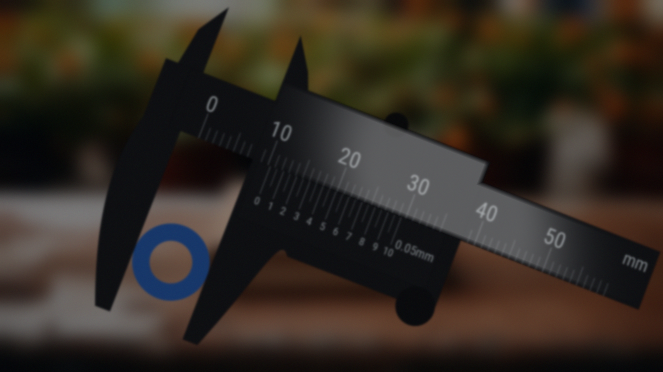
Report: 10.4mm
